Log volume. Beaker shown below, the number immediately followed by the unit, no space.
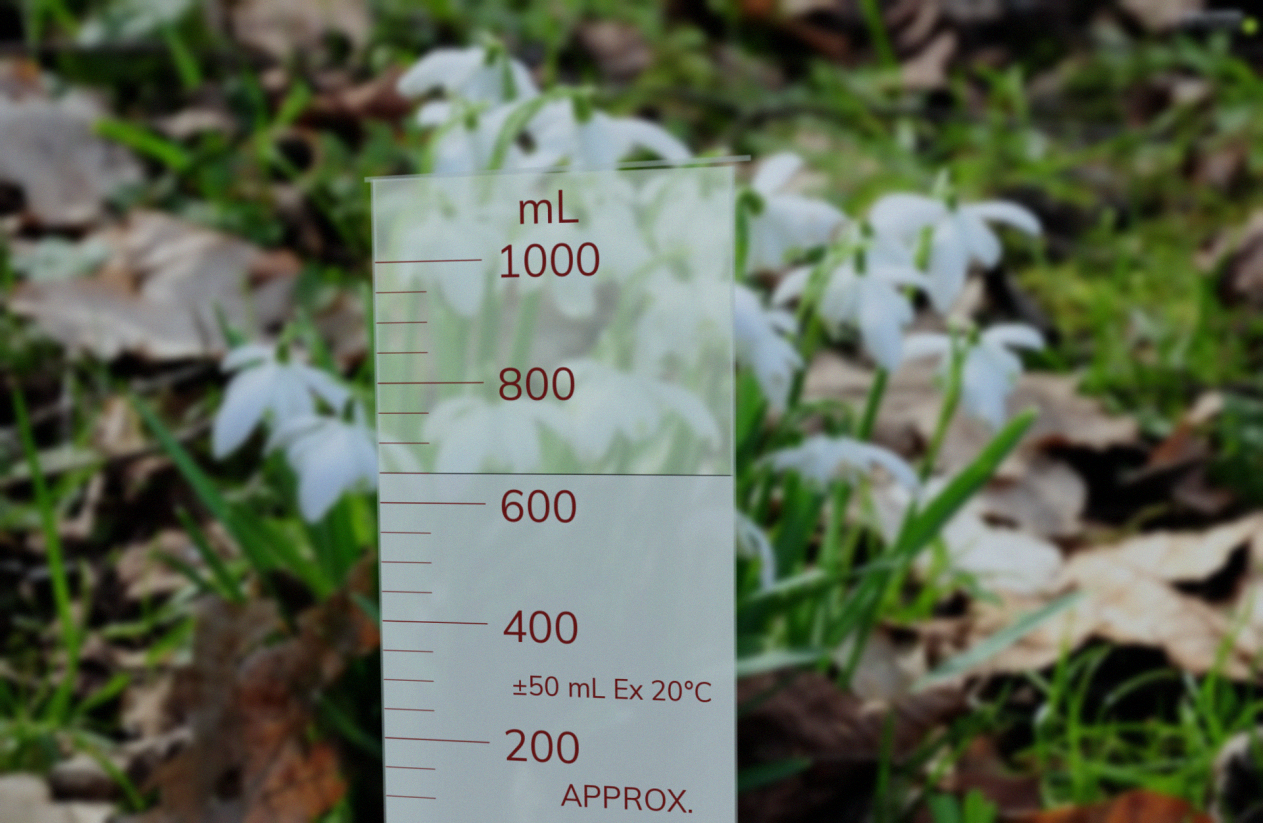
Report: 650mL
